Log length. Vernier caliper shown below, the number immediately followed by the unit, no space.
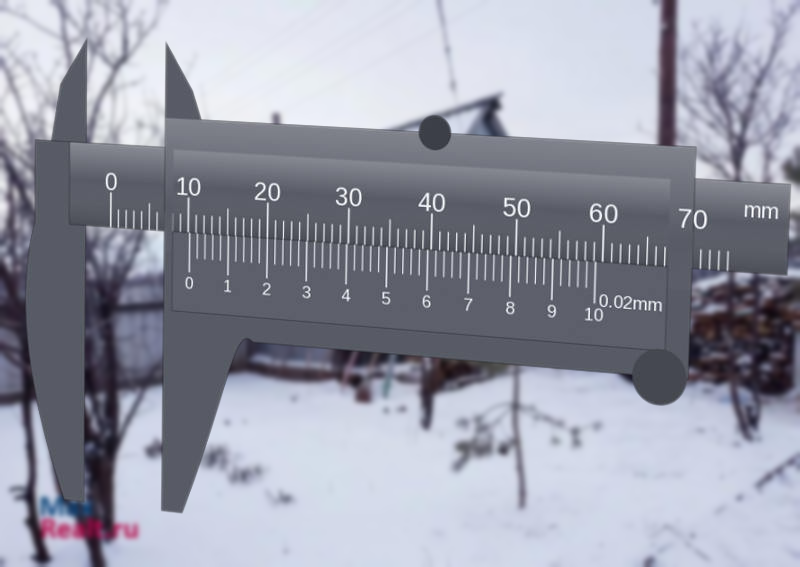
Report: 10.2mm
